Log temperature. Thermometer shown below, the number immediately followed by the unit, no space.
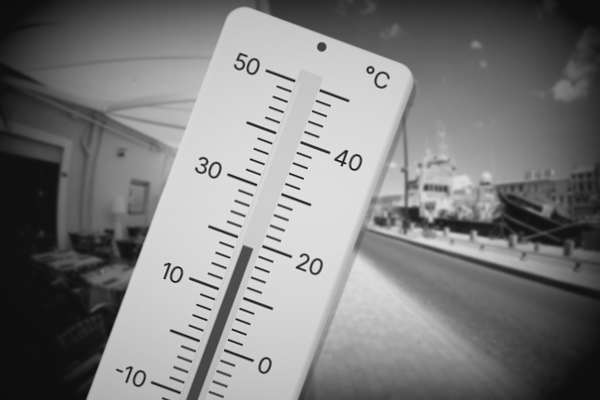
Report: 19°C
